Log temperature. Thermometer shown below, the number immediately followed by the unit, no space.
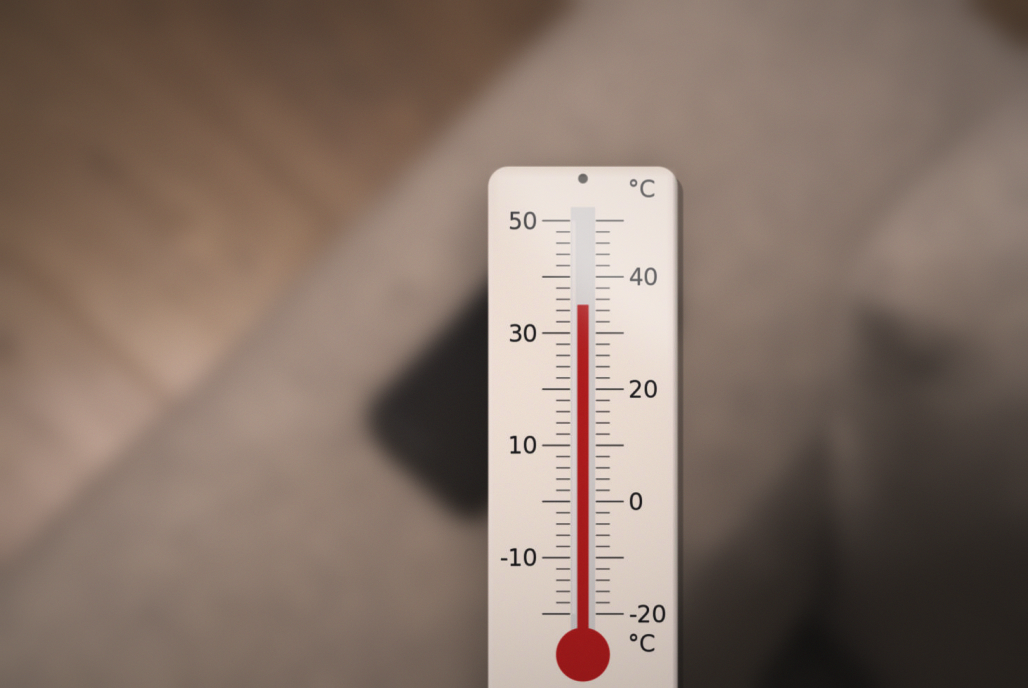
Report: 35°C
